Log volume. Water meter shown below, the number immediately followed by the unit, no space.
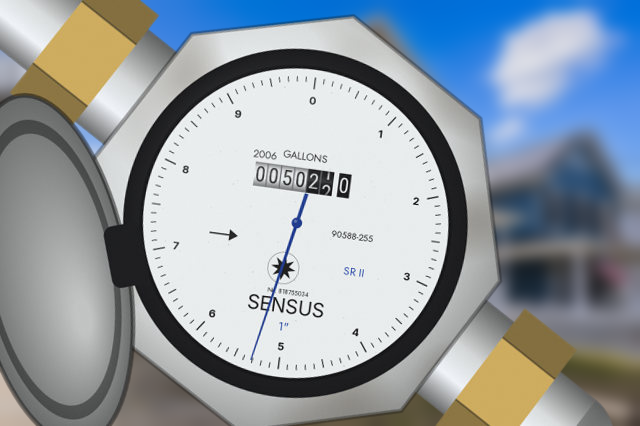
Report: 50215.3gal
